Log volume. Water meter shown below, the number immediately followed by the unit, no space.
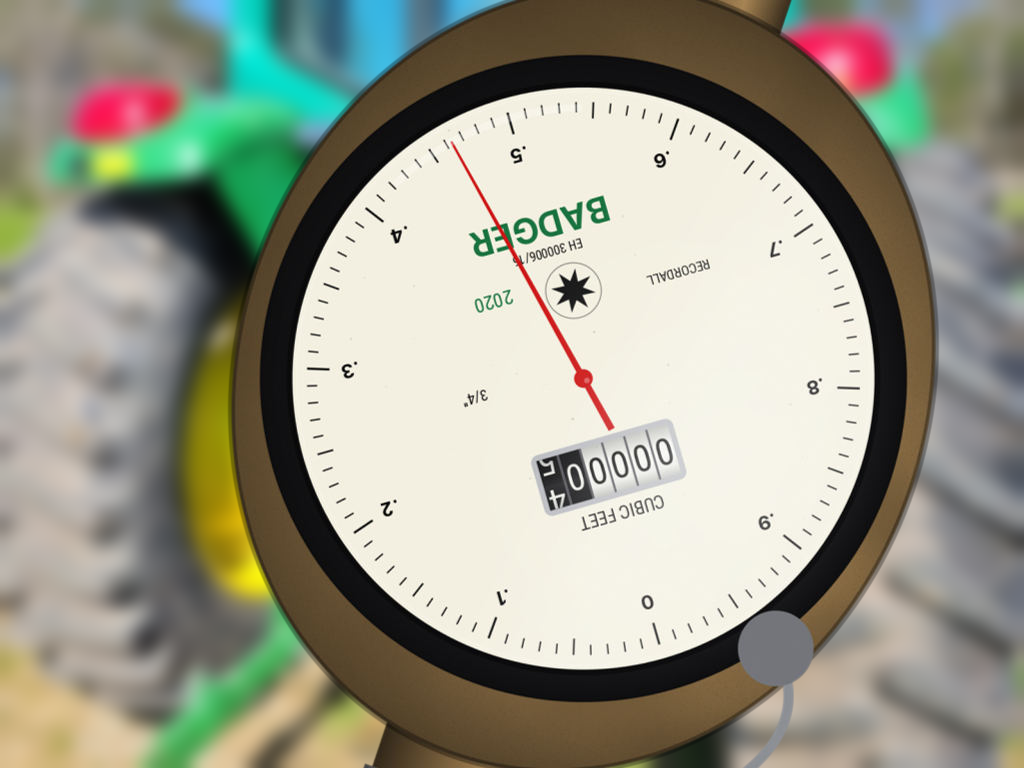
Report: 4.46ft³
